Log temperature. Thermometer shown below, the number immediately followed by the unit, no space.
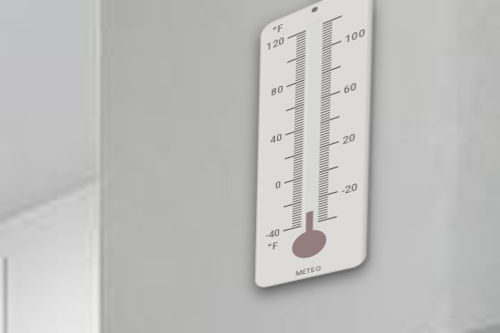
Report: -30°F
